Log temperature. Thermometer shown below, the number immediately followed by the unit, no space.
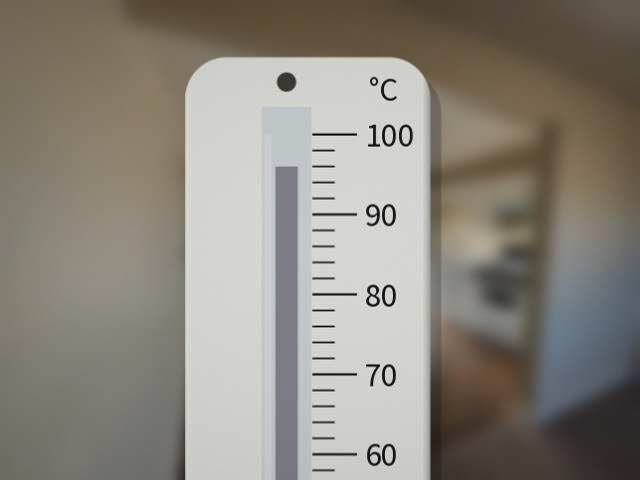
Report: 96°C
